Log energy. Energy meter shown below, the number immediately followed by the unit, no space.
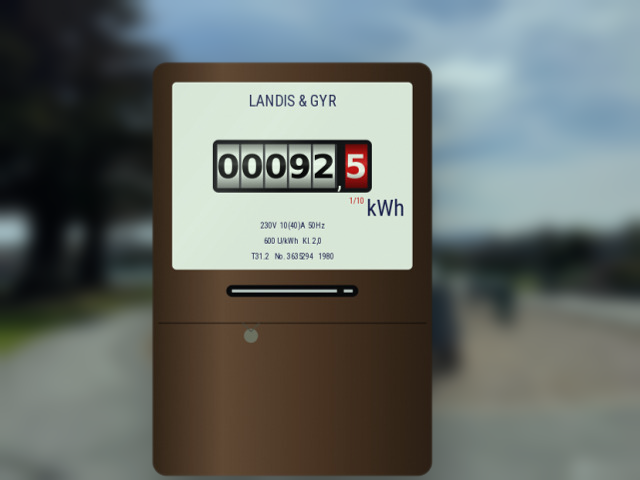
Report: 92.5kWh
